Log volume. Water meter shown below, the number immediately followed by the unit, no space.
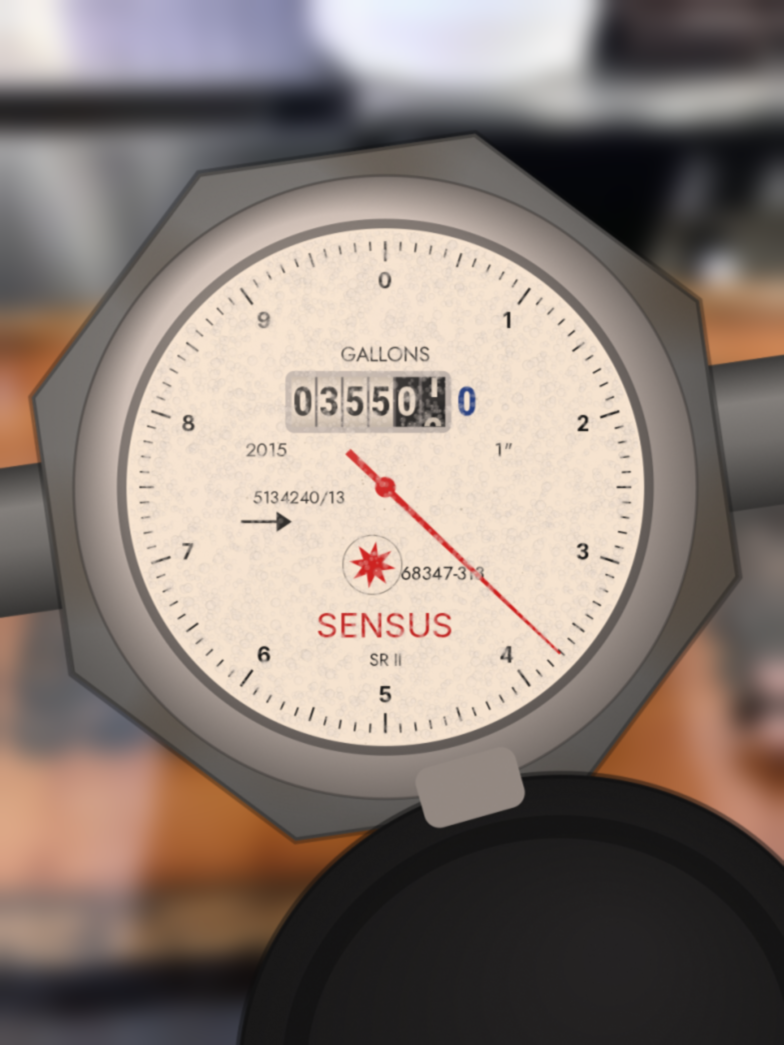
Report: 355013.7gal
